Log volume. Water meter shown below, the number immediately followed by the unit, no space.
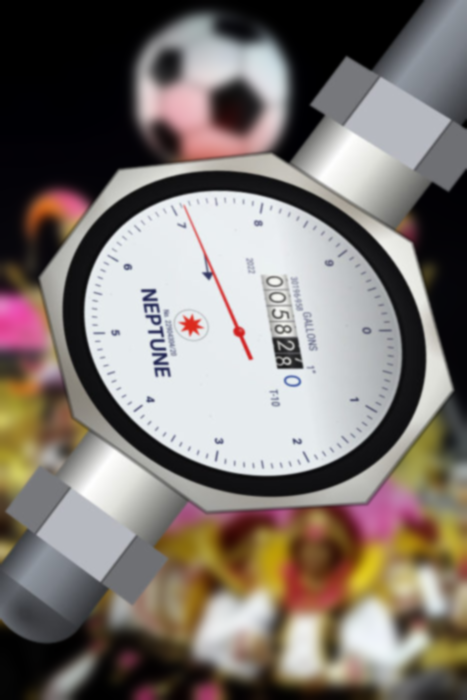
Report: 58277.1gal
